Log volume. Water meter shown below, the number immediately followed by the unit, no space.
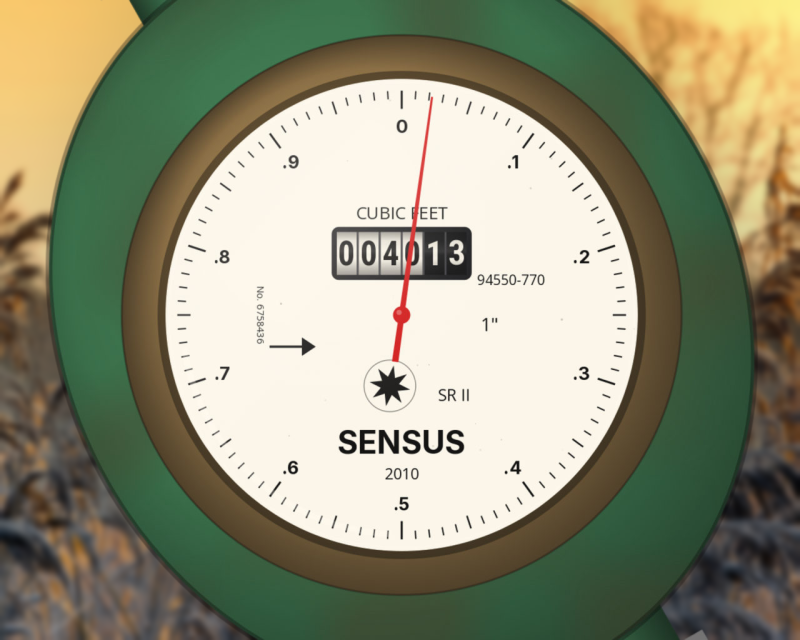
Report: 4013.02ft³
